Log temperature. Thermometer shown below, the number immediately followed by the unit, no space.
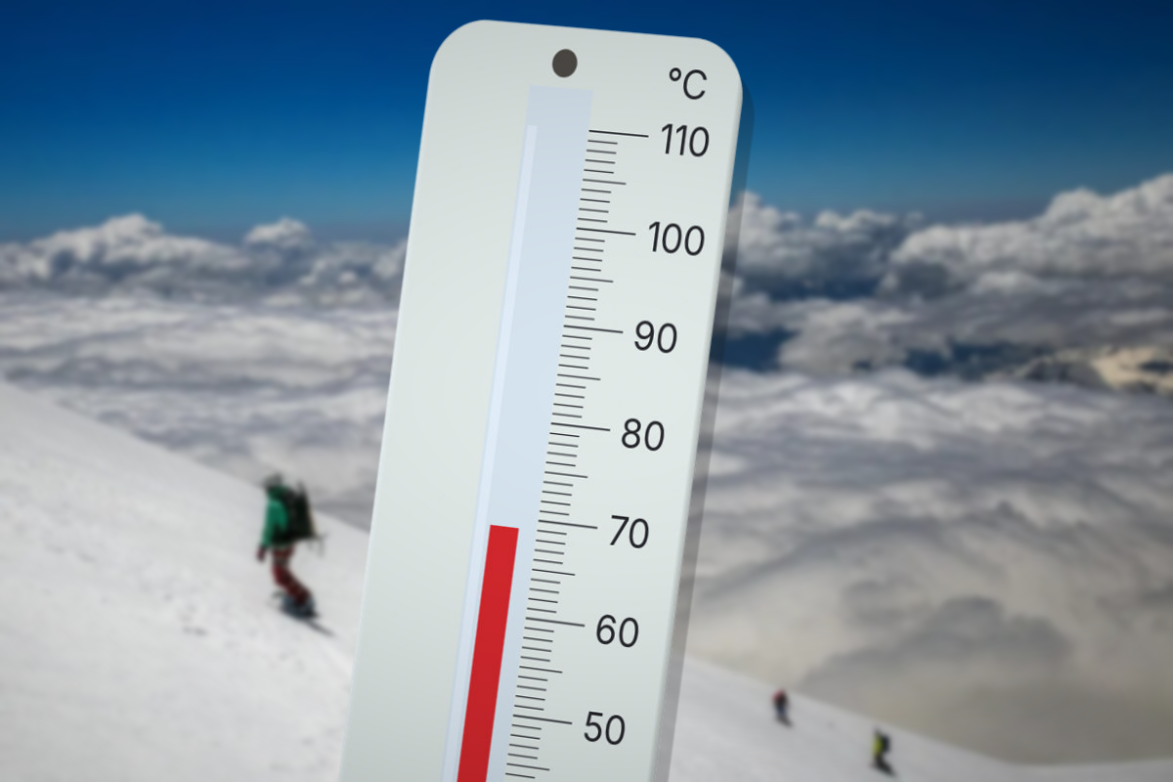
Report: 69°C
